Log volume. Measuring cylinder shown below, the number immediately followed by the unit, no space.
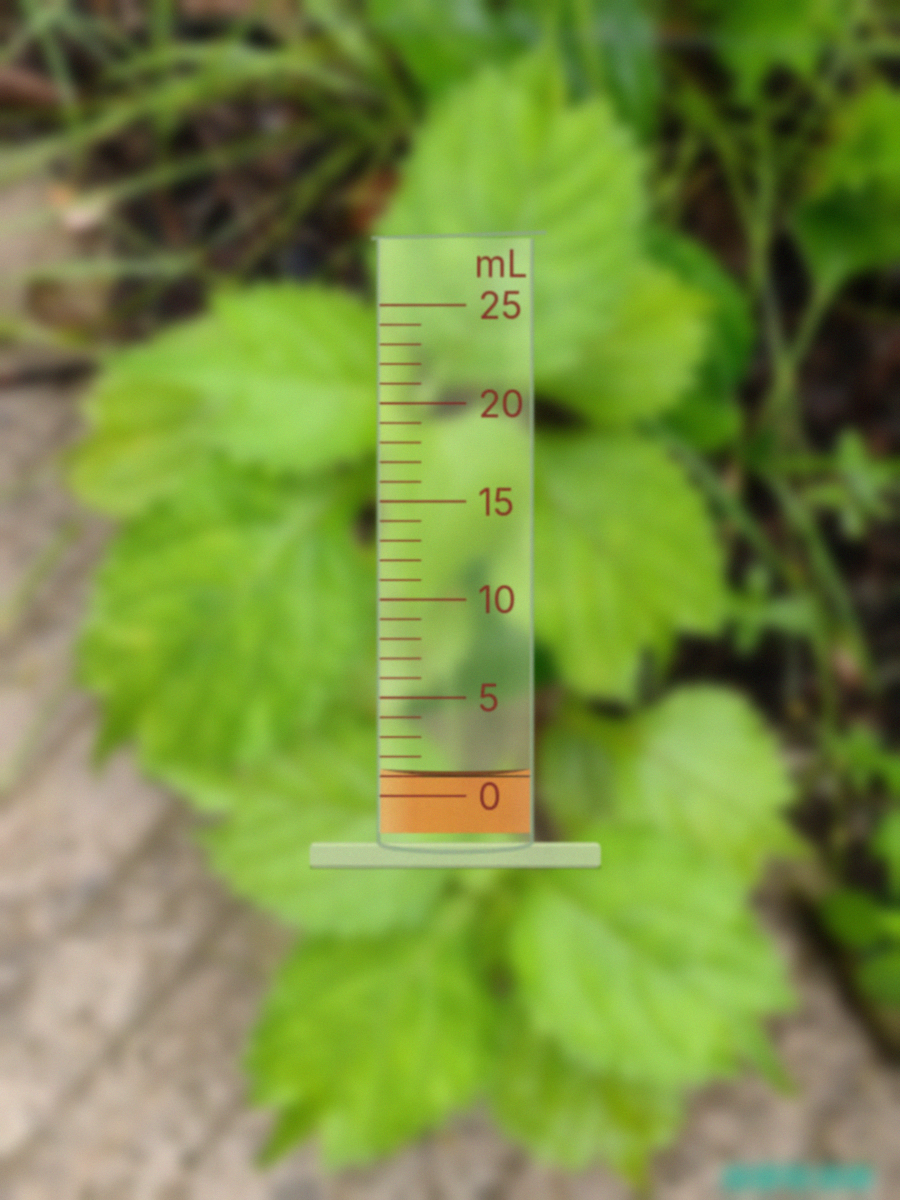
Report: 1mL
